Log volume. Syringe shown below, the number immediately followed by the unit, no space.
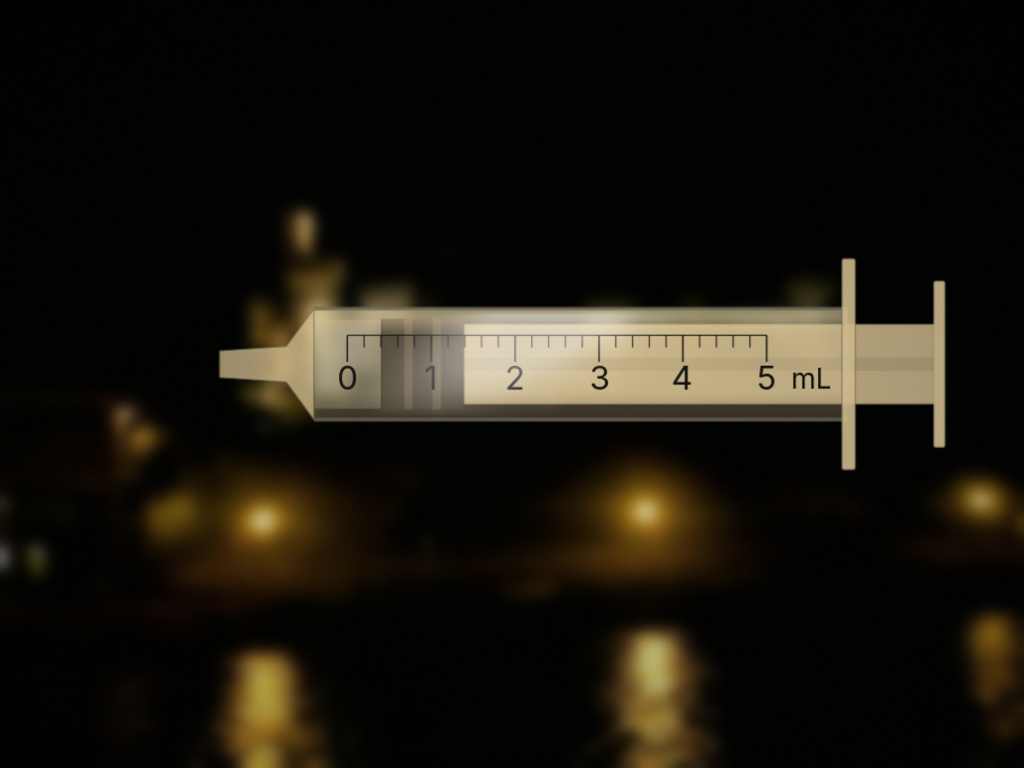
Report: 0.4mL
